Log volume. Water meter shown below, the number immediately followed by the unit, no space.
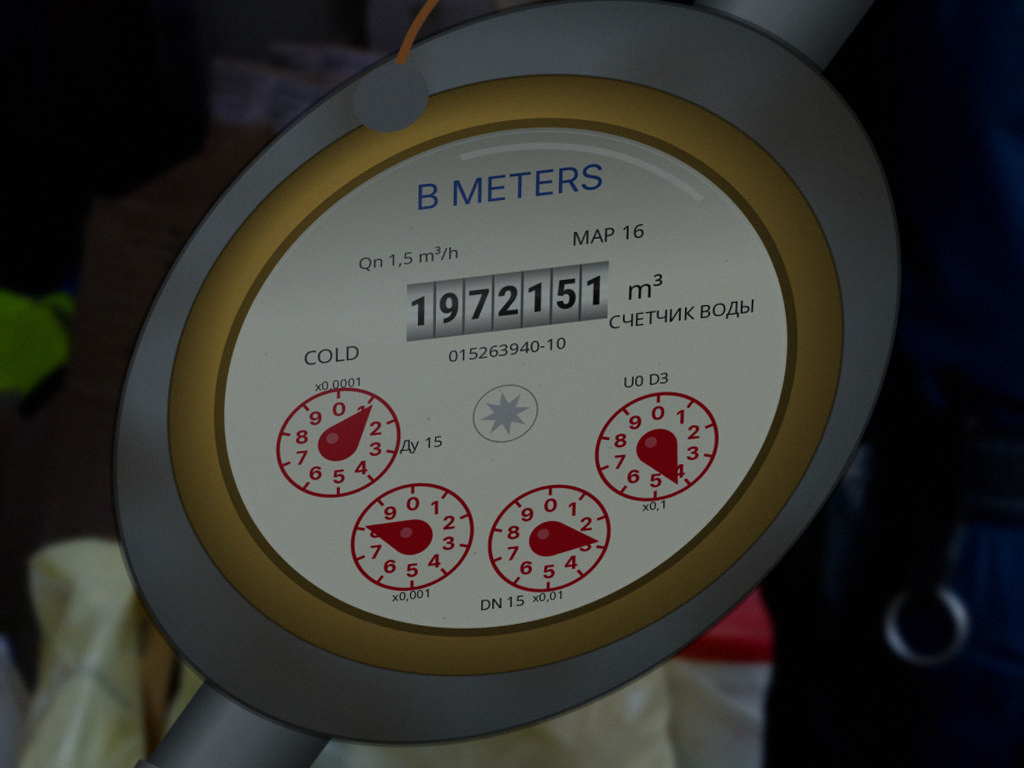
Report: 1972151.4281m³
